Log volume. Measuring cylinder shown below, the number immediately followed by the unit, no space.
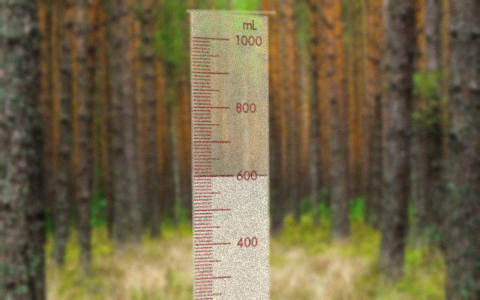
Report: 600mL
